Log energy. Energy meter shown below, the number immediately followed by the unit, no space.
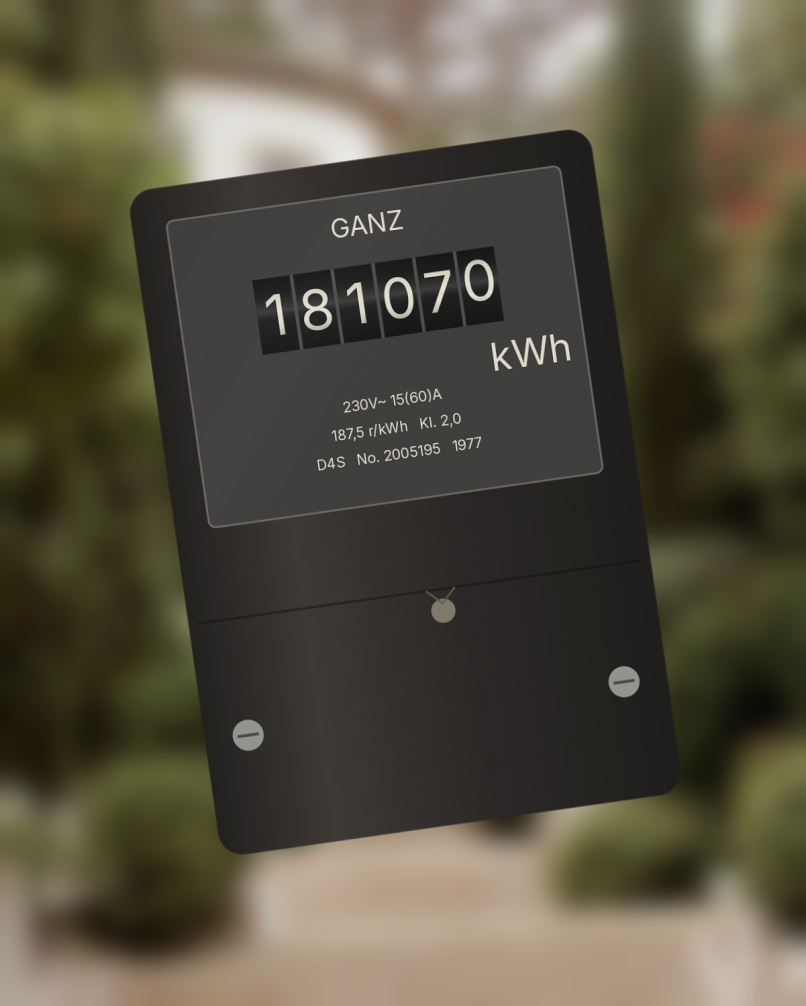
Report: 181070kWh
